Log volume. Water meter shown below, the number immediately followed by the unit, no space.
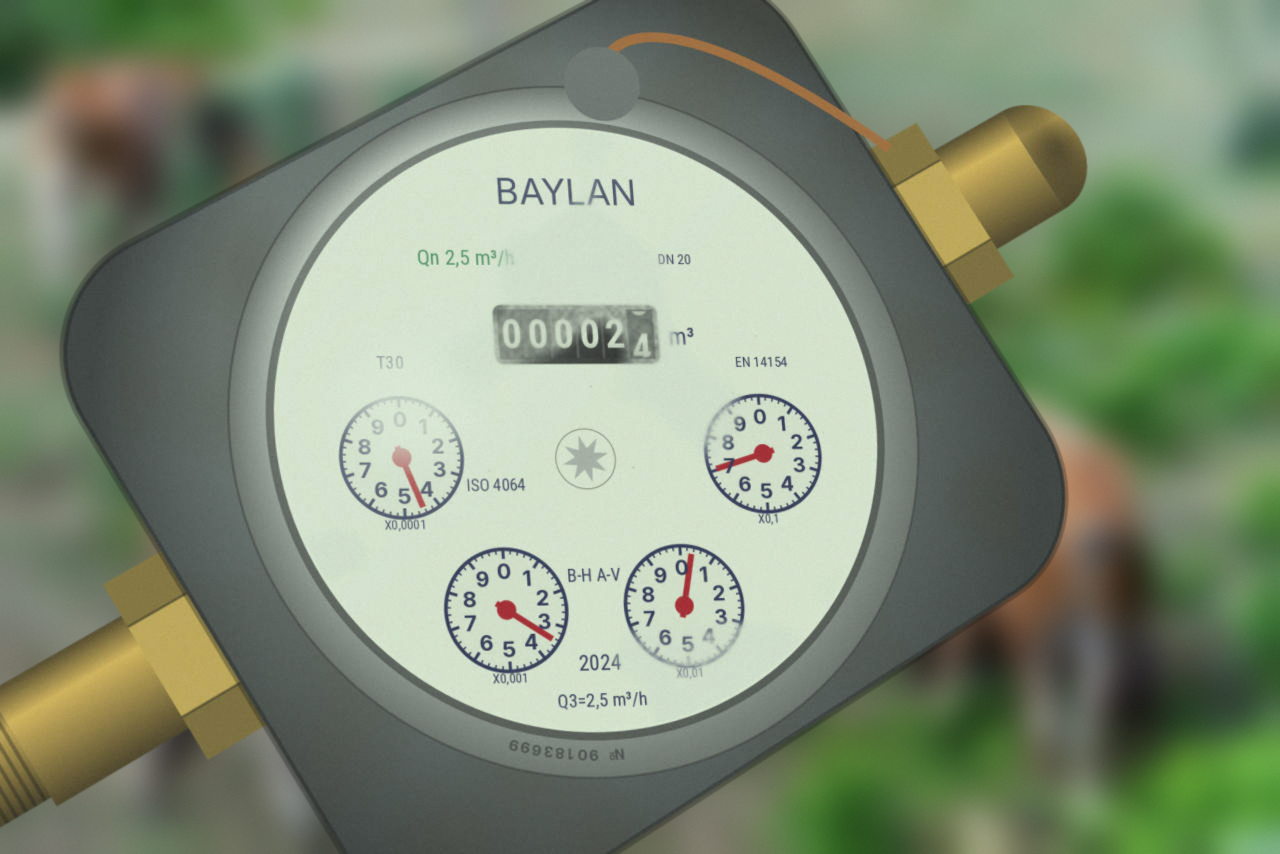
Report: 23.7034m³
